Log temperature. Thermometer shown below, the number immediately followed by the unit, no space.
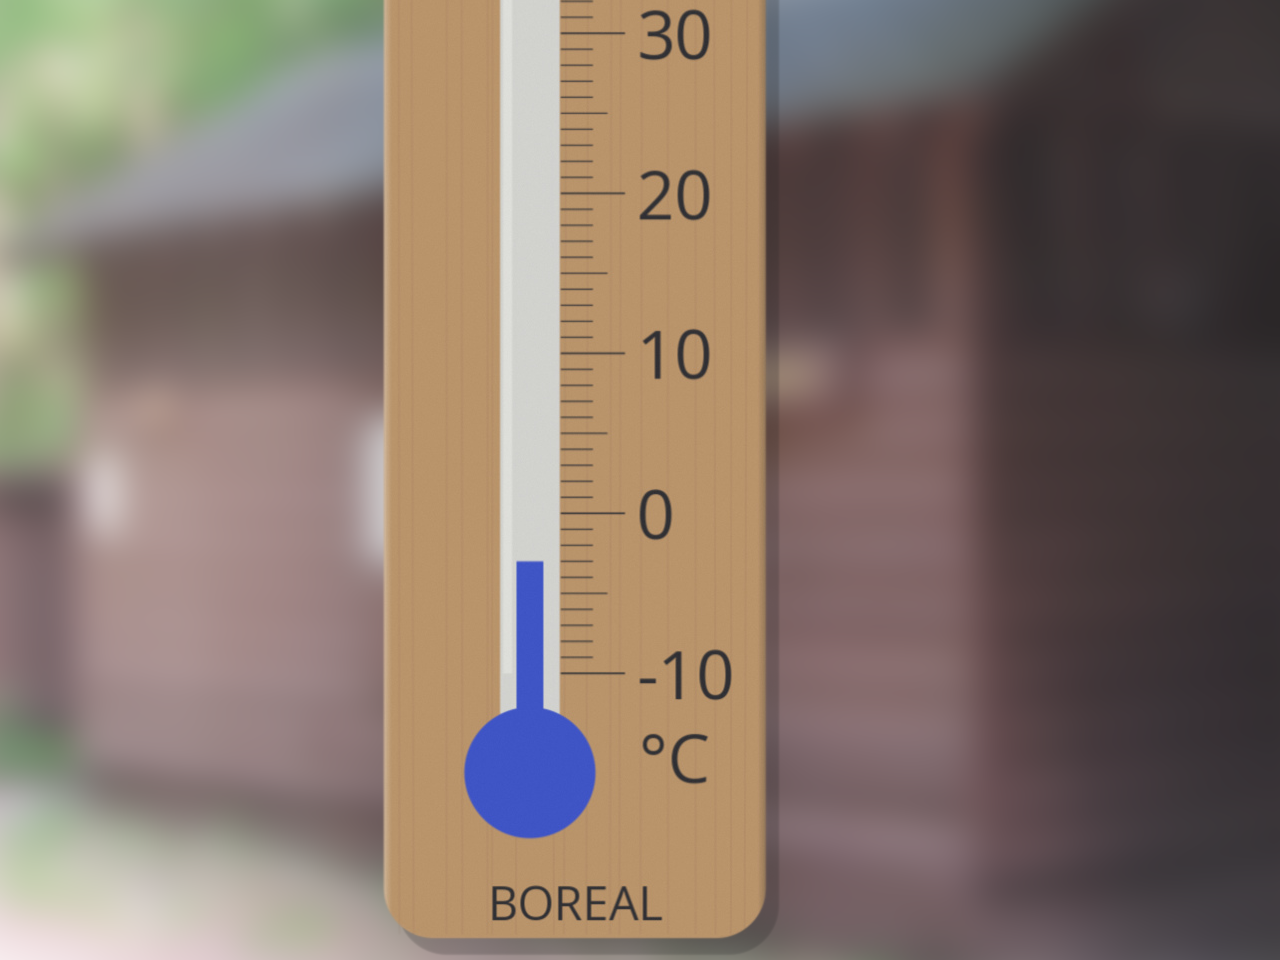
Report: -3°C
